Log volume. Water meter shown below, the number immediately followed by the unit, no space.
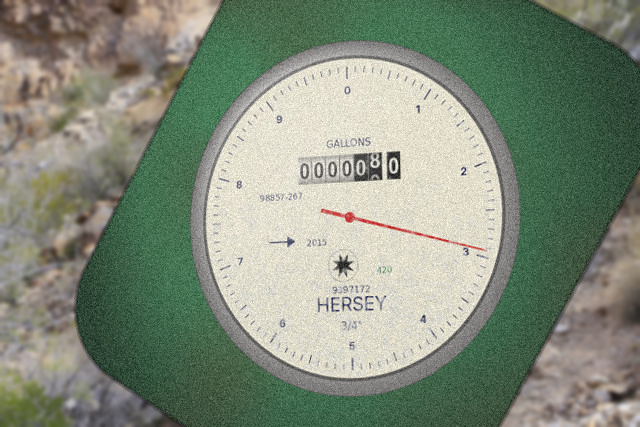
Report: 82.9gal
